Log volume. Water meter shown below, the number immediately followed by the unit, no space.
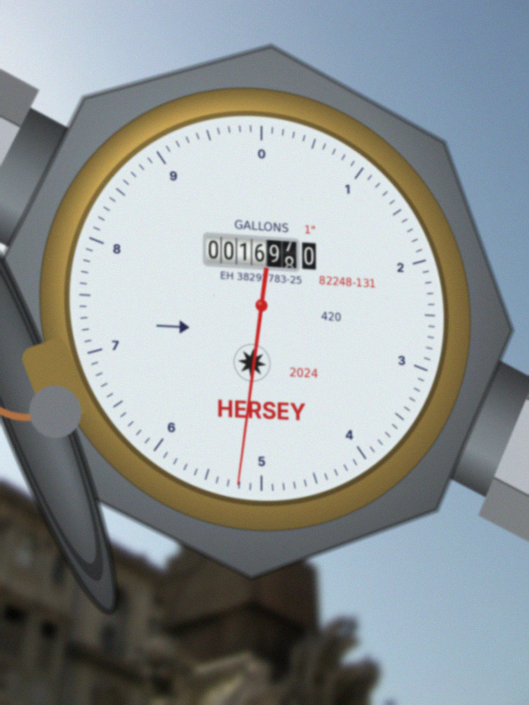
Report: 16975.2gal
